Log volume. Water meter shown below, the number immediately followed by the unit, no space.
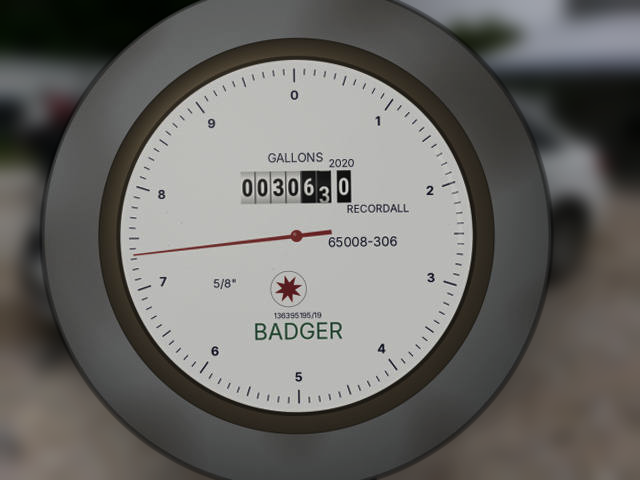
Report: 30627.3gal
